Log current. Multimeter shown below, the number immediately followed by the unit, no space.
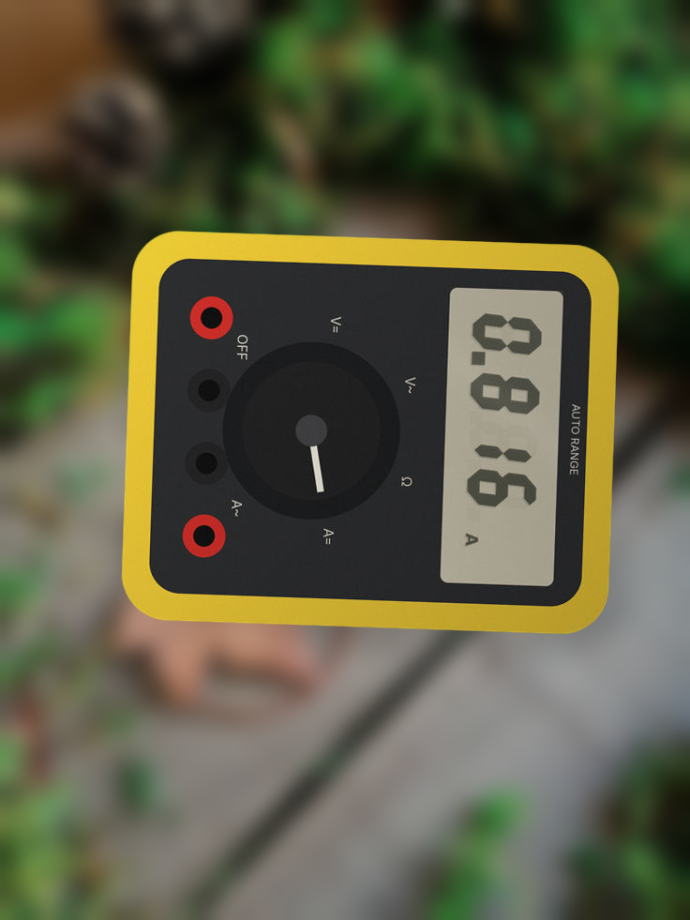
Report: 0.816A
